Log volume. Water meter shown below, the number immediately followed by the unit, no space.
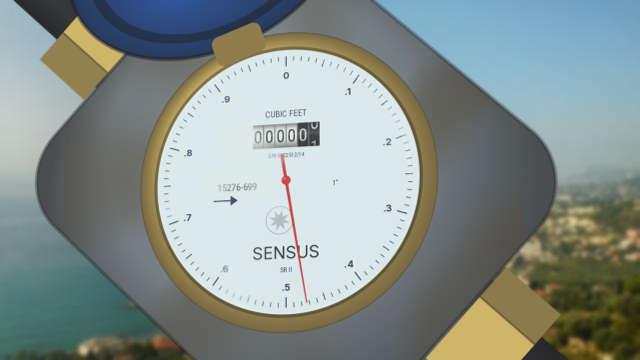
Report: 0.47ft³
